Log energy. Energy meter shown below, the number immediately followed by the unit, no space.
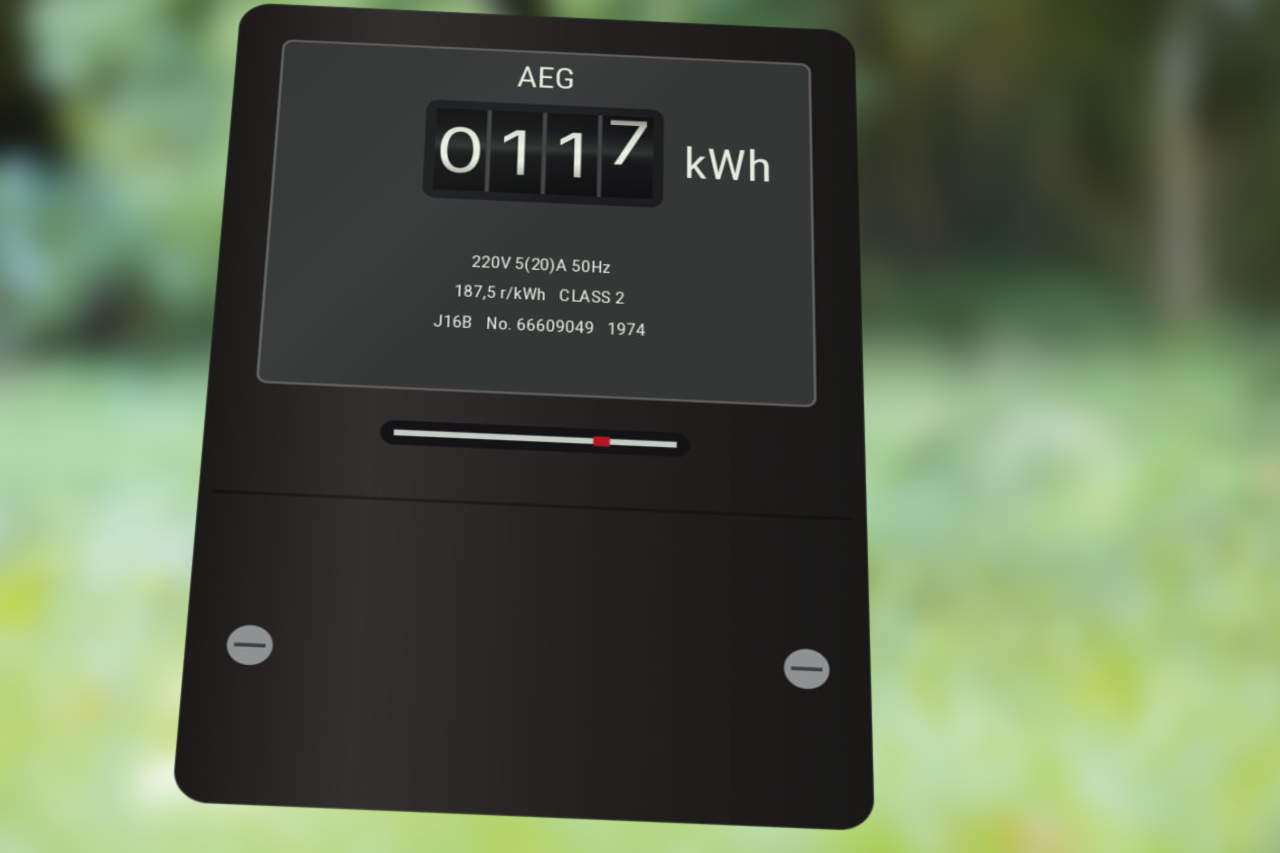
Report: 117kWh
